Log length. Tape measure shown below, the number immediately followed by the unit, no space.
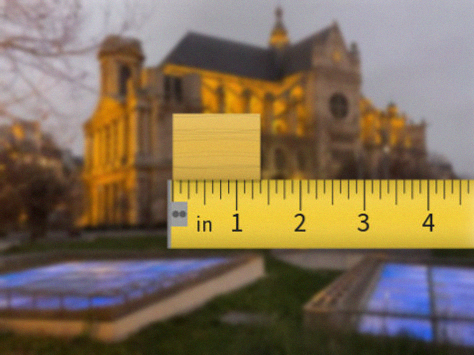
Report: 1.375in
